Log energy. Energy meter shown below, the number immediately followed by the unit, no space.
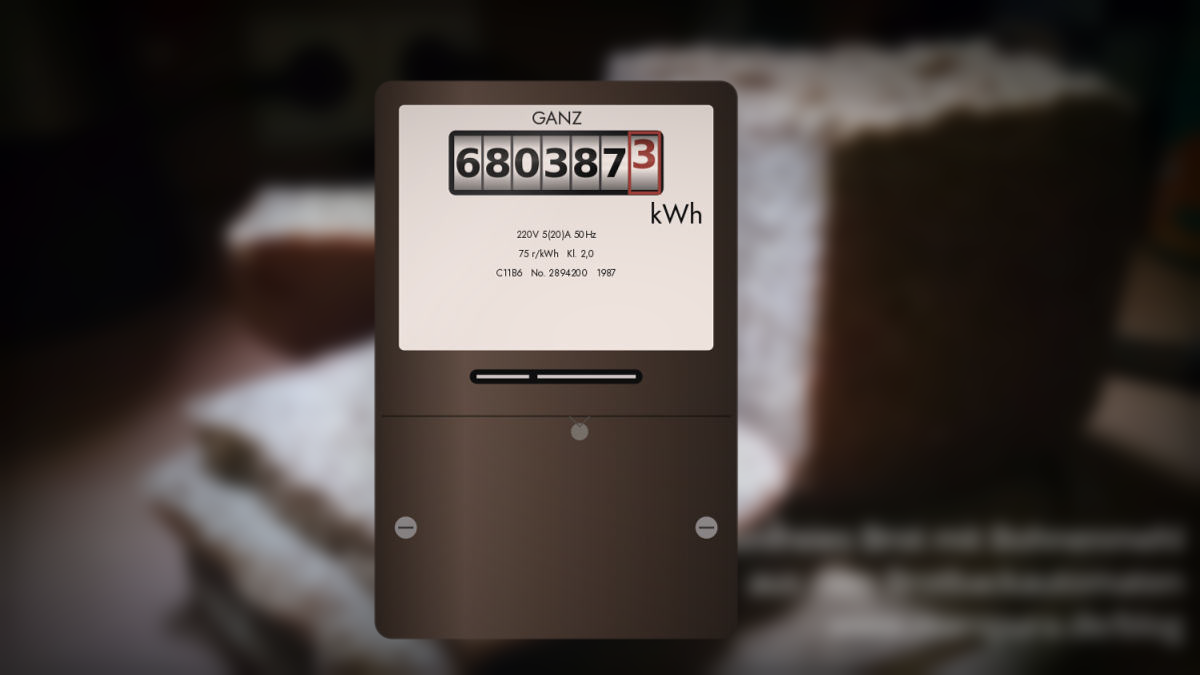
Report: 680387.3kWh
